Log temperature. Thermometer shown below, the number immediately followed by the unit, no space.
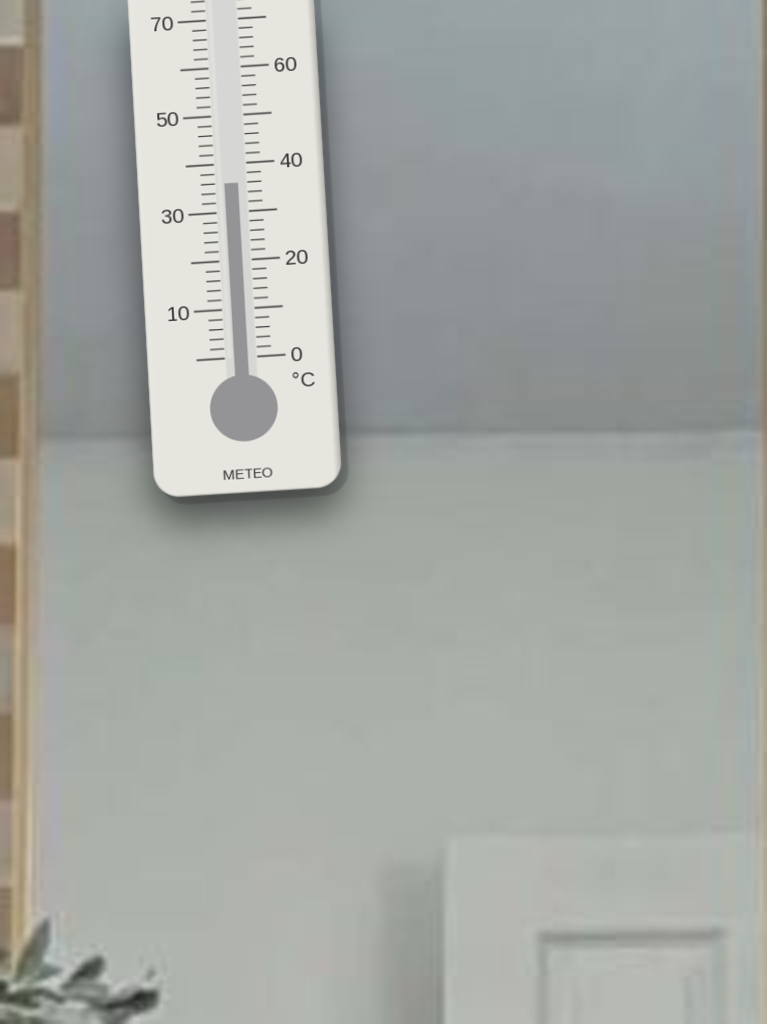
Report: 36°C
